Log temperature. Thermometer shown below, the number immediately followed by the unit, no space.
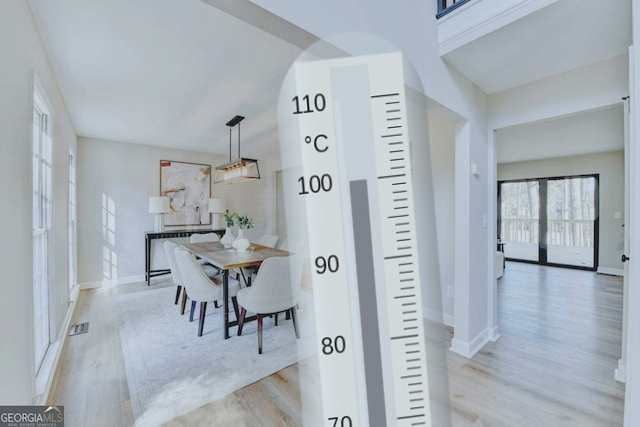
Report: 100°C
